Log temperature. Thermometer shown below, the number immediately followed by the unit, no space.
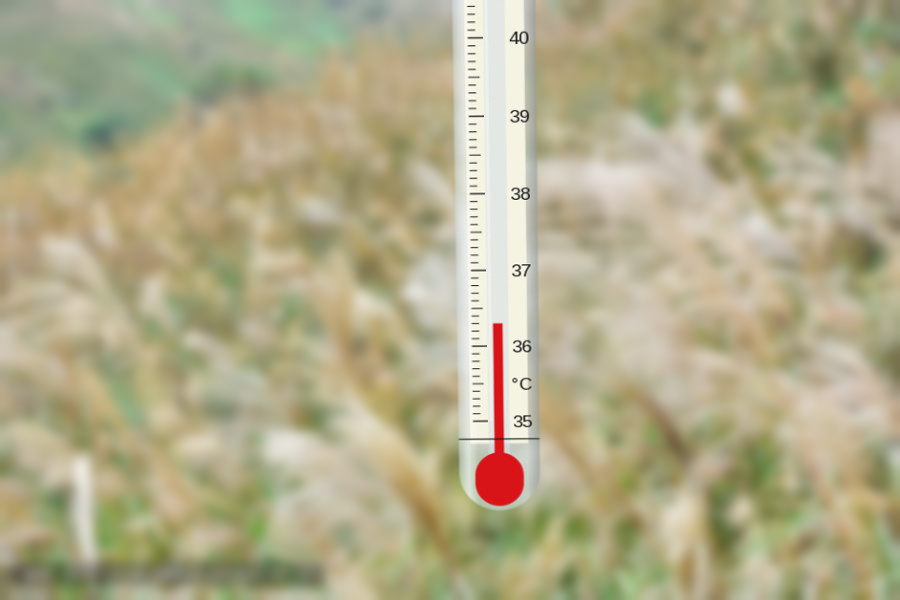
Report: 36.3°C
